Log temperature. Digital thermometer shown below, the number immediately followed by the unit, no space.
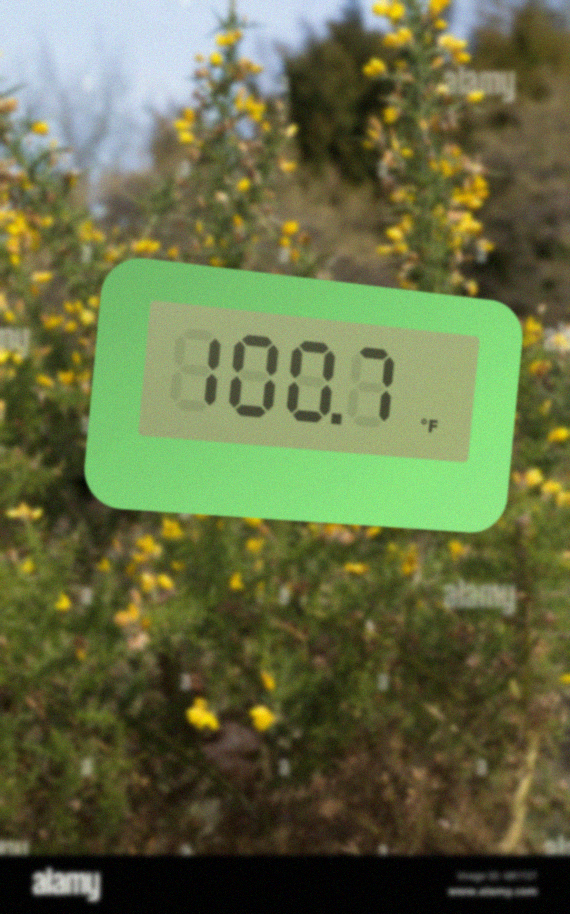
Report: 100.7°F
